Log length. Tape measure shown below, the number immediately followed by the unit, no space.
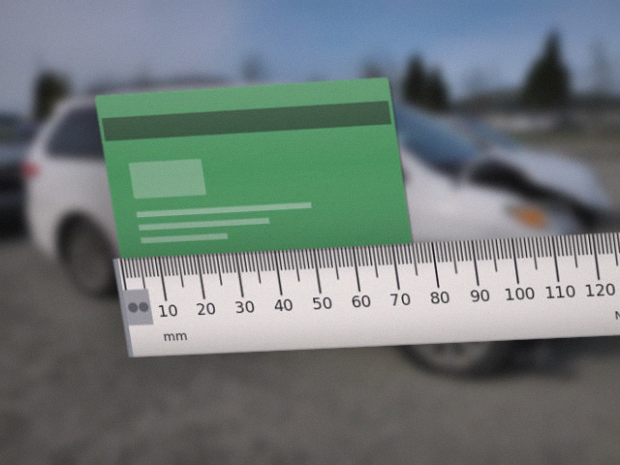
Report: 75mm
